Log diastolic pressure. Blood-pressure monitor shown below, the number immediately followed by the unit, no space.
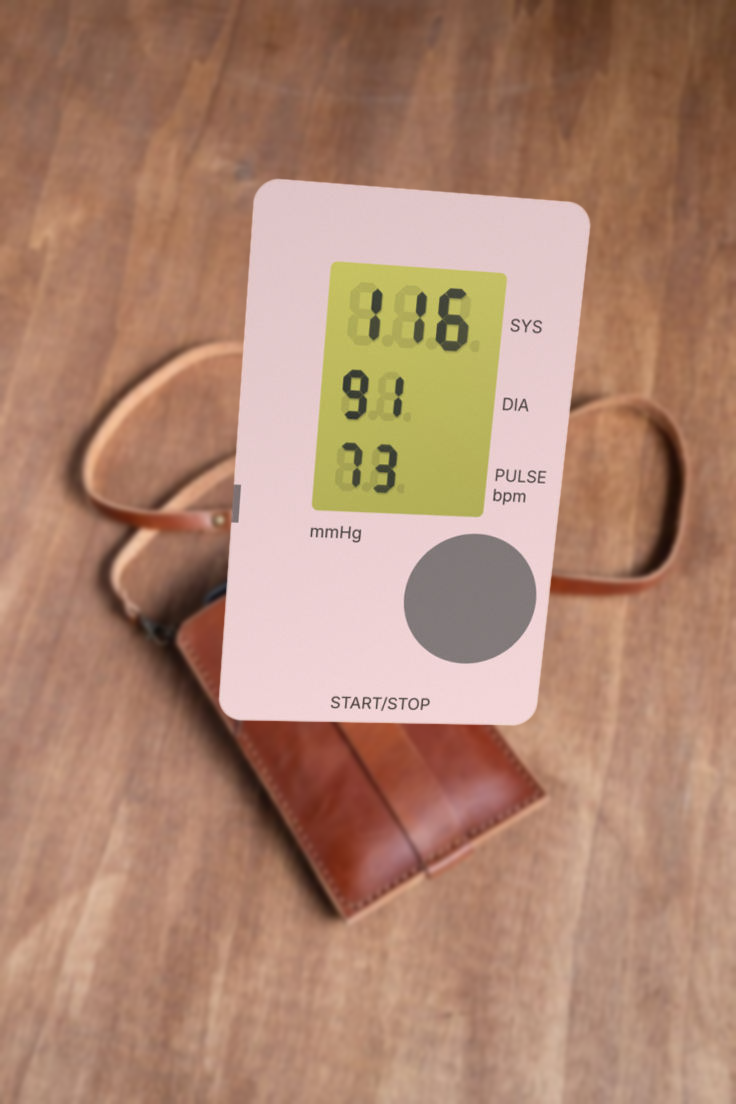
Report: 91mmHg
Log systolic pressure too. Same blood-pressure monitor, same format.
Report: 116mmHg
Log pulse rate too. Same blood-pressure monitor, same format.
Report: 73bpm
